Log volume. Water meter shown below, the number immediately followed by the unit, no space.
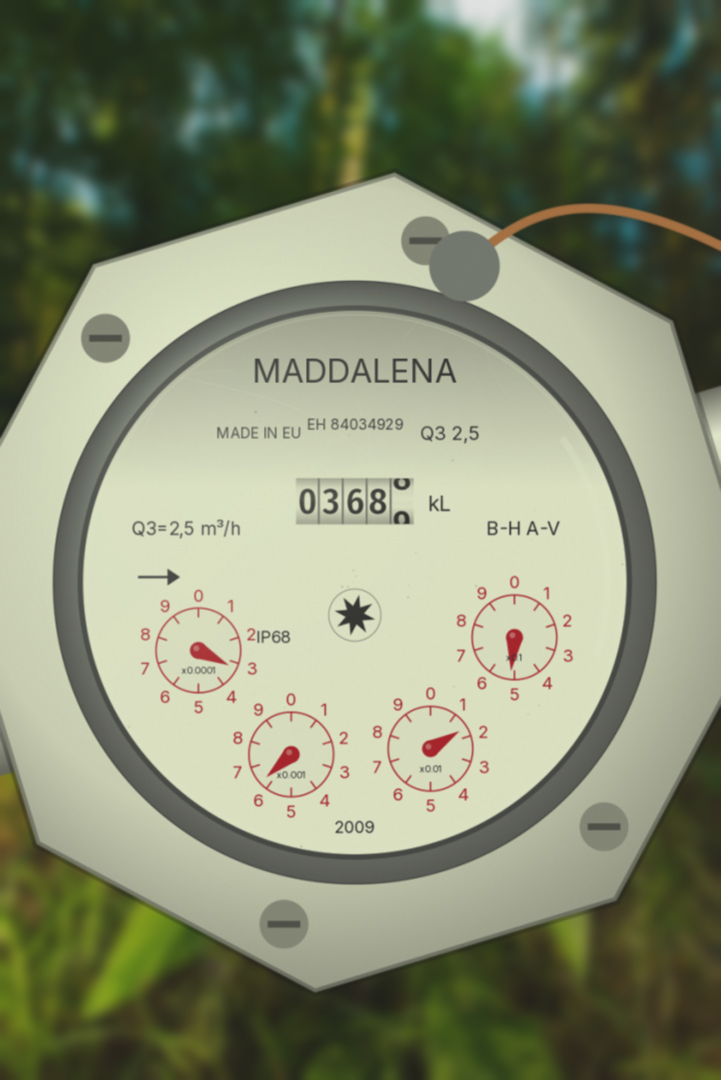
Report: 3688.5163kL
